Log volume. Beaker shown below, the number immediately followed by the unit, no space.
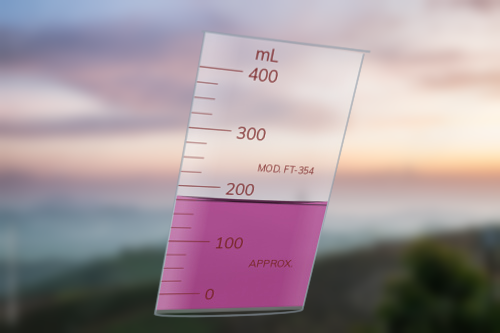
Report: 175mL
